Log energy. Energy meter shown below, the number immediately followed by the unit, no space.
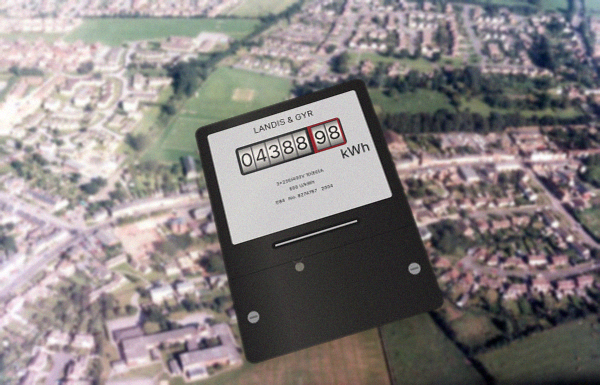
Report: 4388.98kWh
